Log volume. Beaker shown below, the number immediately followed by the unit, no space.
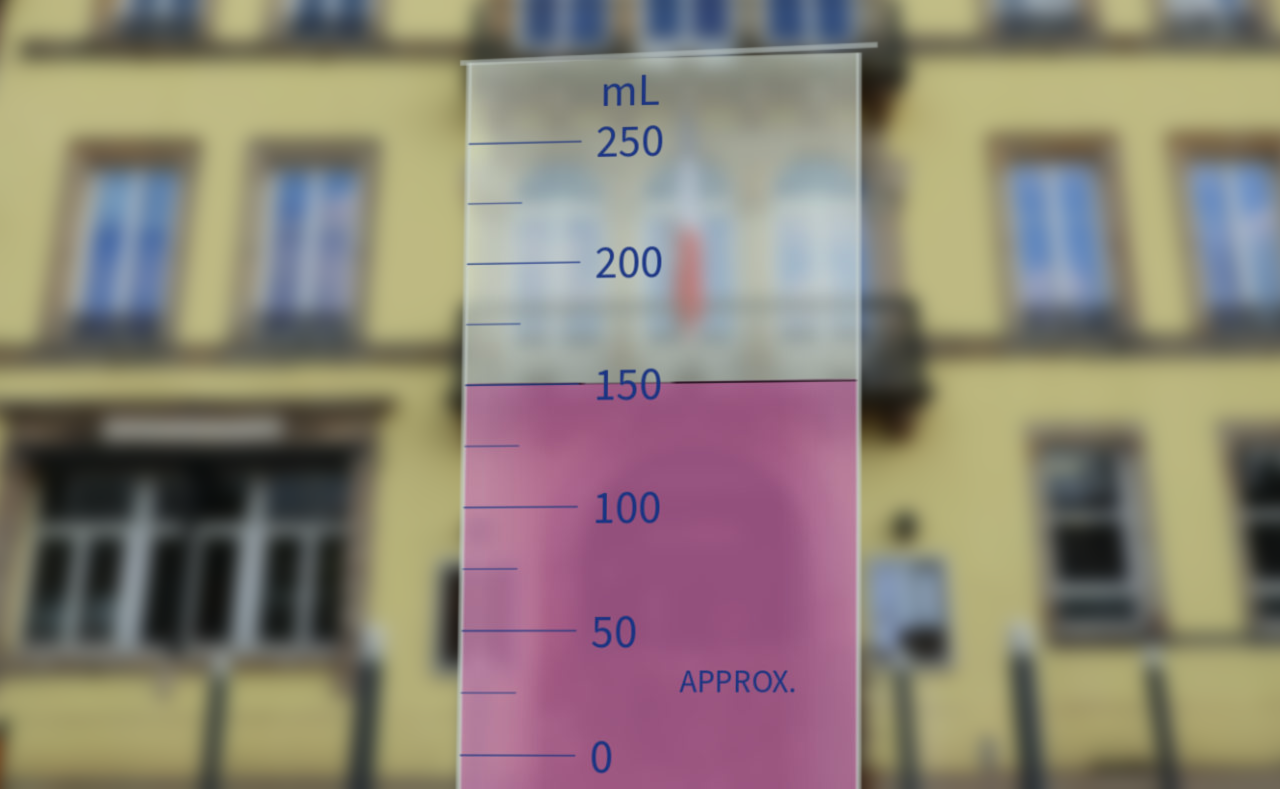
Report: 150mL
